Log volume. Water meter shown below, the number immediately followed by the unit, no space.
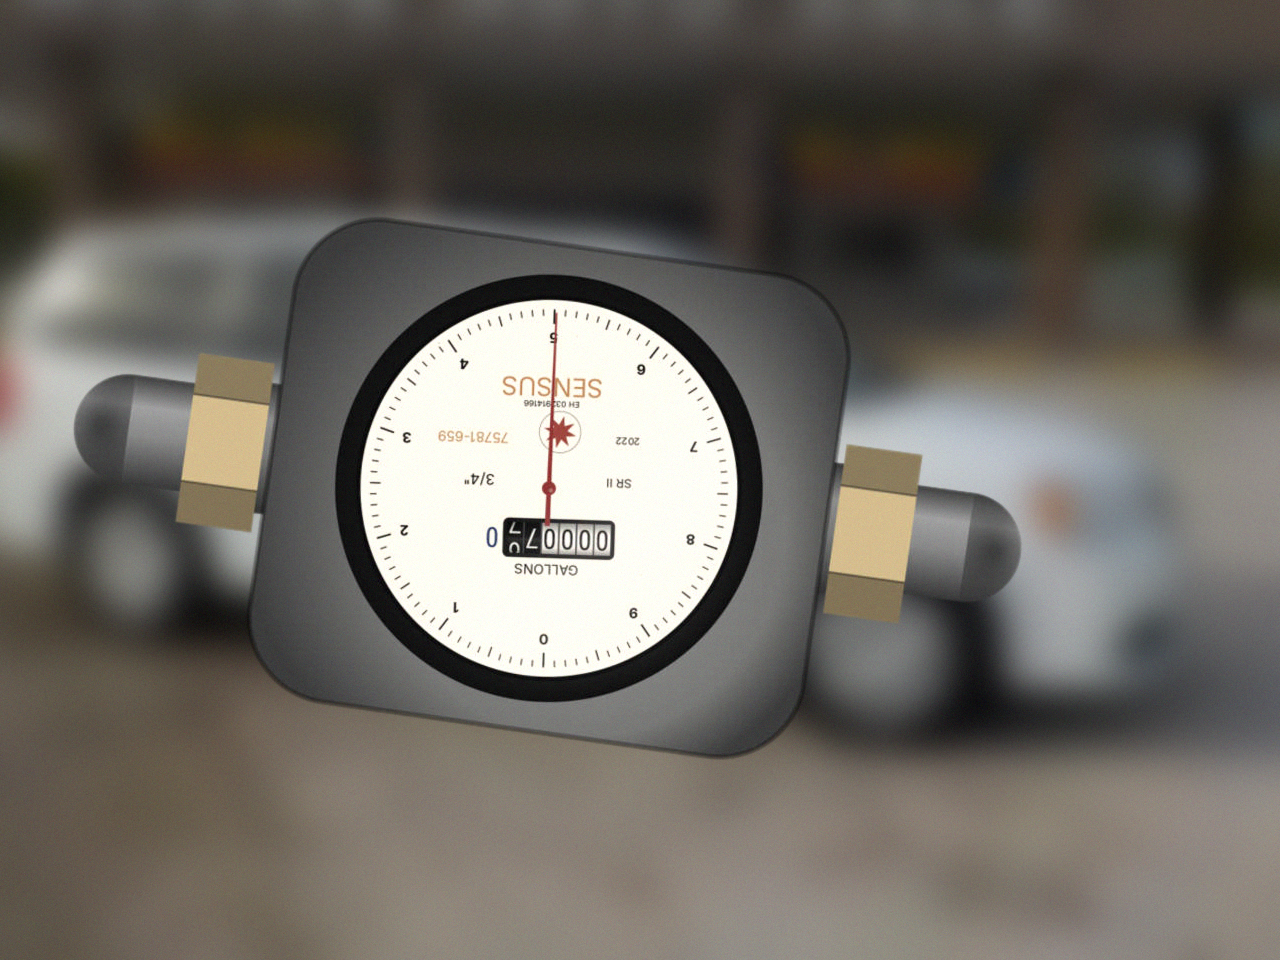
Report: 765.0gal
